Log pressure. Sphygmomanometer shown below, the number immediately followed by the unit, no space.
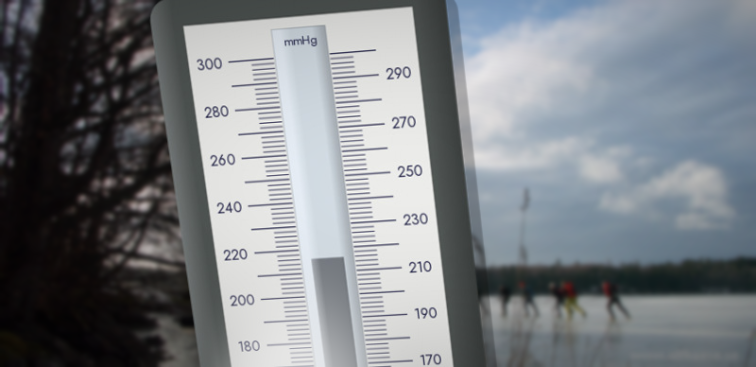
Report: 216mmHg
